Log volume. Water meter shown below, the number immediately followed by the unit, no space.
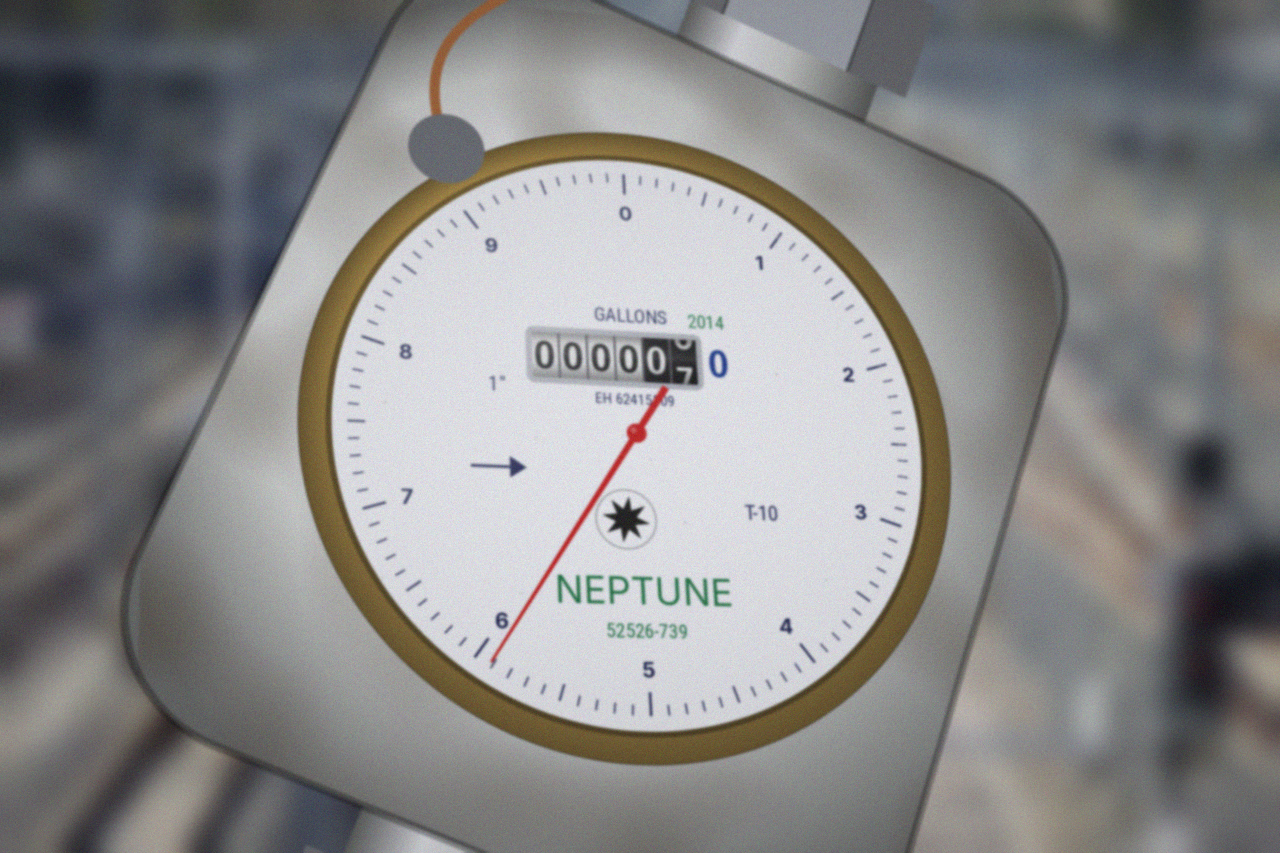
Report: 65.9gal
